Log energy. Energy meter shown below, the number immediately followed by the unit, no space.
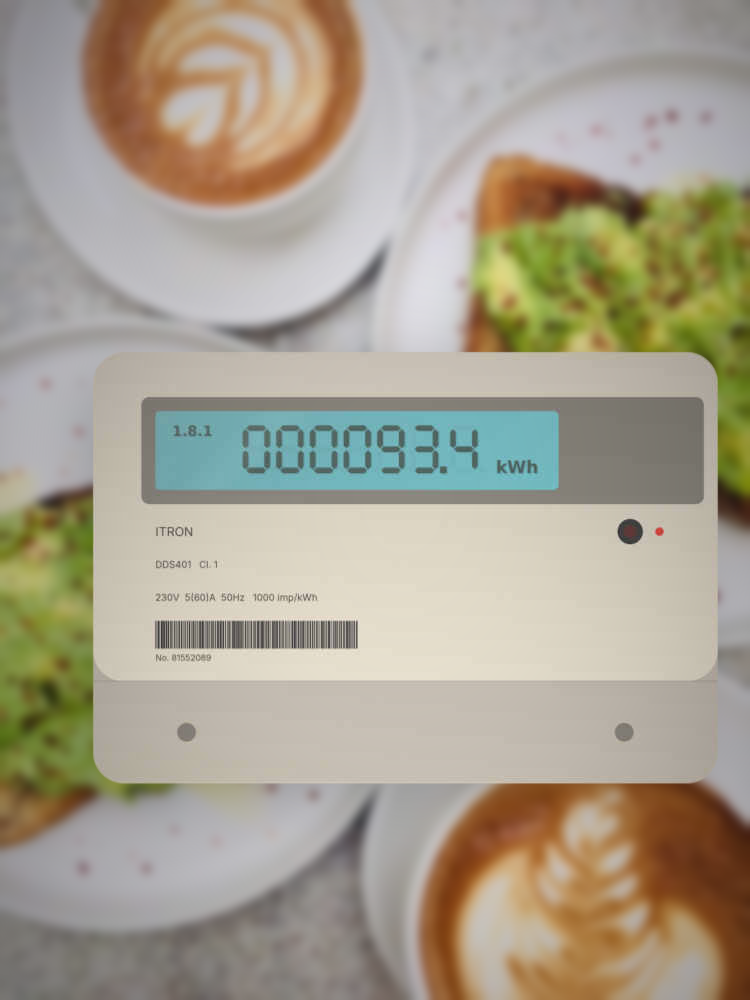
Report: 93.4kWh
